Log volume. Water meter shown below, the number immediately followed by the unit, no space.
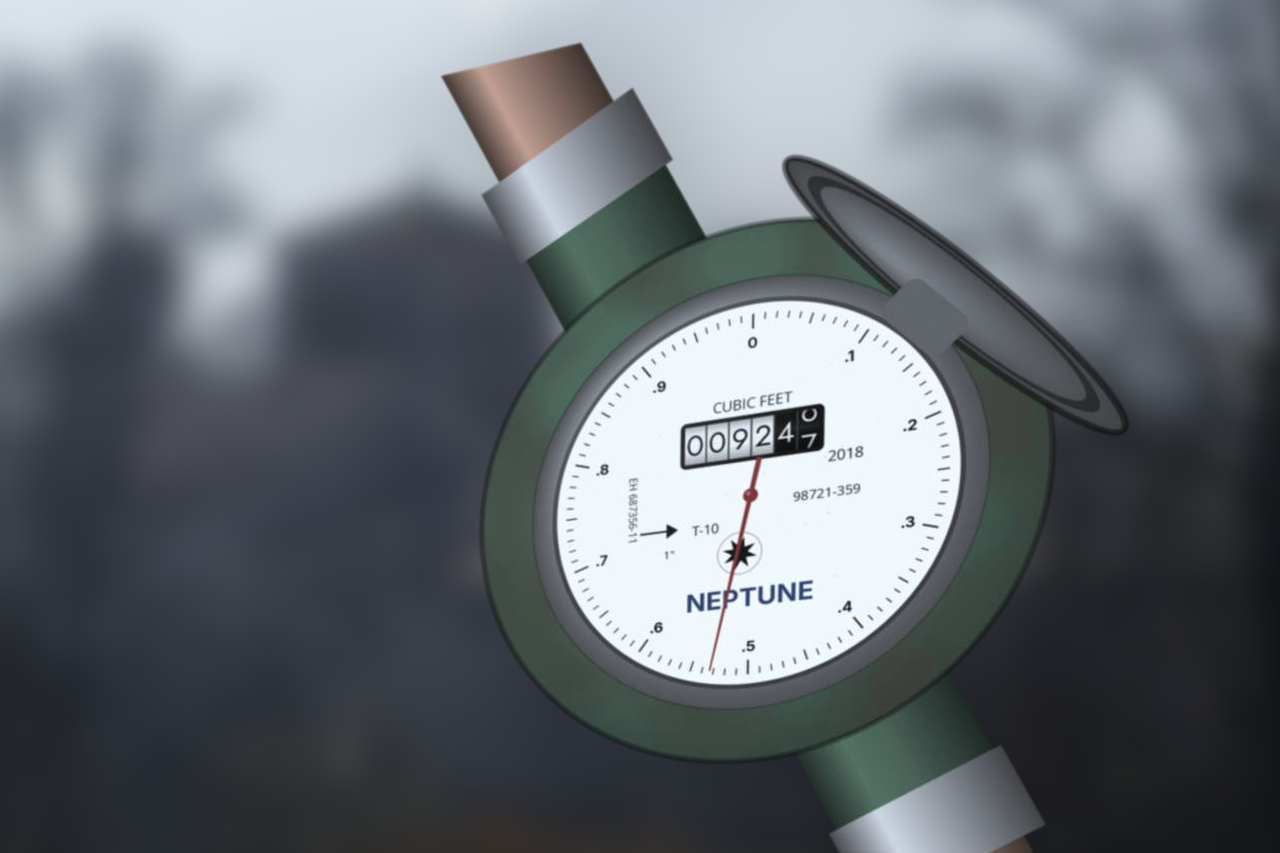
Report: 9246.53ft³
